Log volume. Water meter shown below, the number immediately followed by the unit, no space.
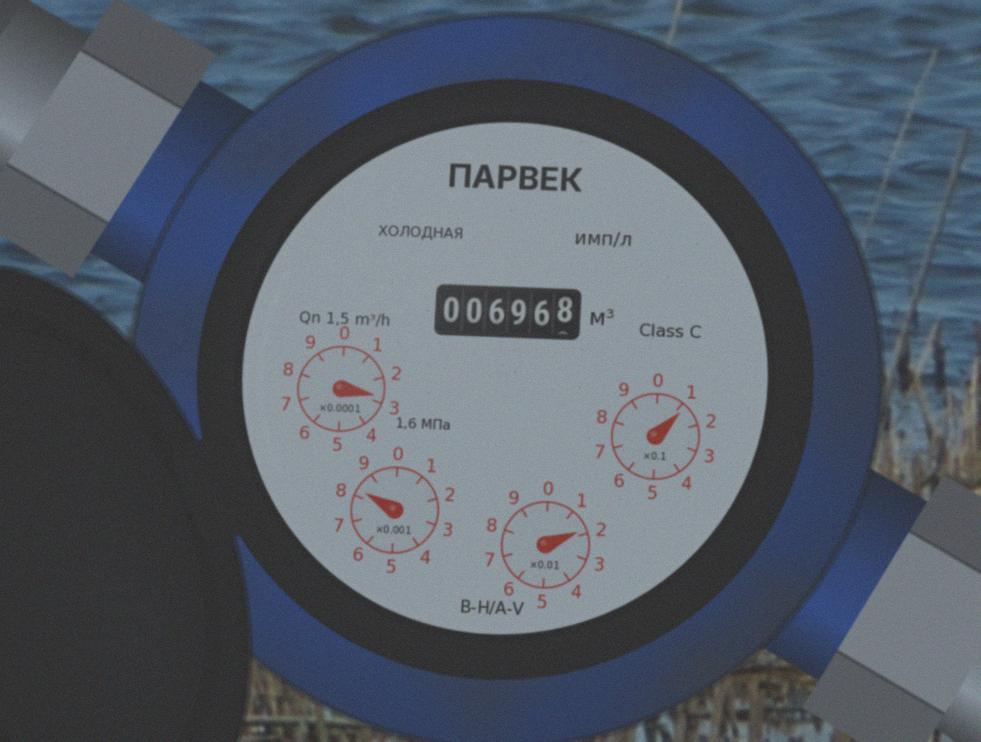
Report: 6968.1182m³
